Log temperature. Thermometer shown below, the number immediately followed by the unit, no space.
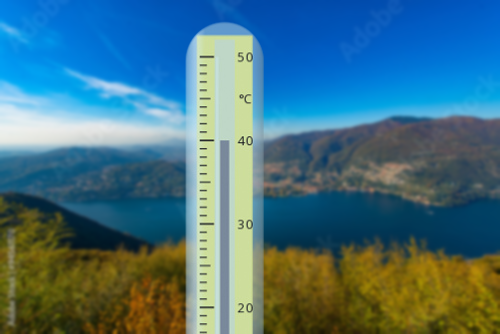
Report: 40°C
